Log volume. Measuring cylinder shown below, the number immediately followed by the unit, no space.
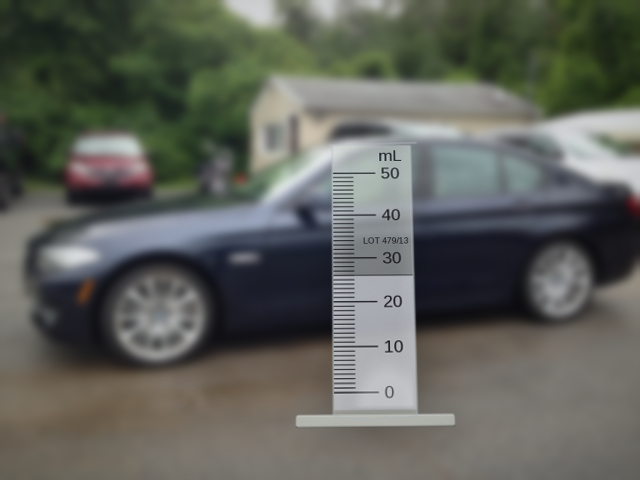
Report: 26mL
